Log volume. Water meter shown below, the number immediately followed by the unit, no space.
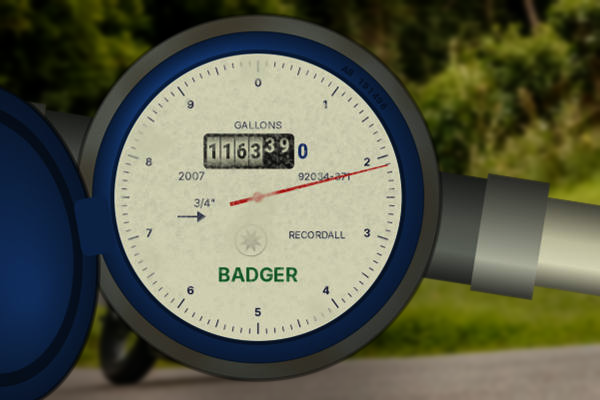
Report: 1163392.1gal
